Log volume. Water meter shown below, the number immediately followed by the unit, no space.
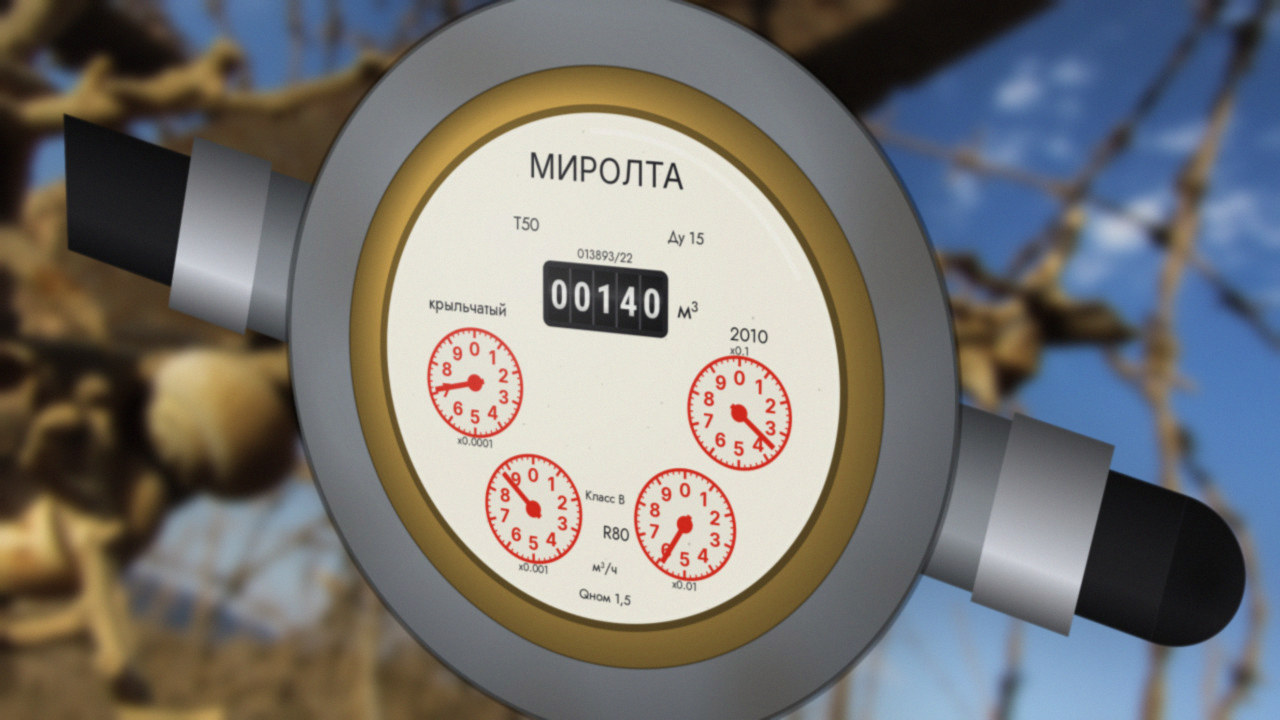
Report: 140.3587m³
